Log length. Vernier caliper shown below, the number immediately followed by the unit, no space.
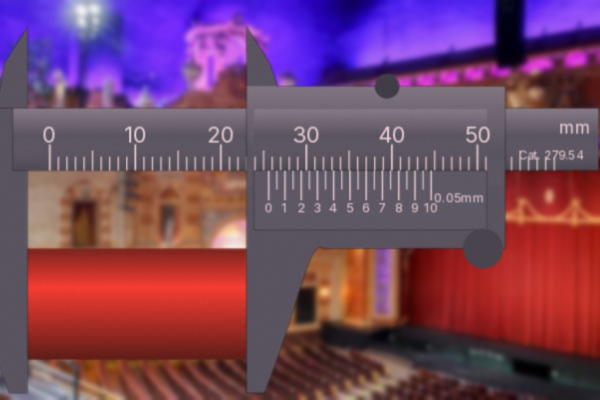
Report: 25.6mm
